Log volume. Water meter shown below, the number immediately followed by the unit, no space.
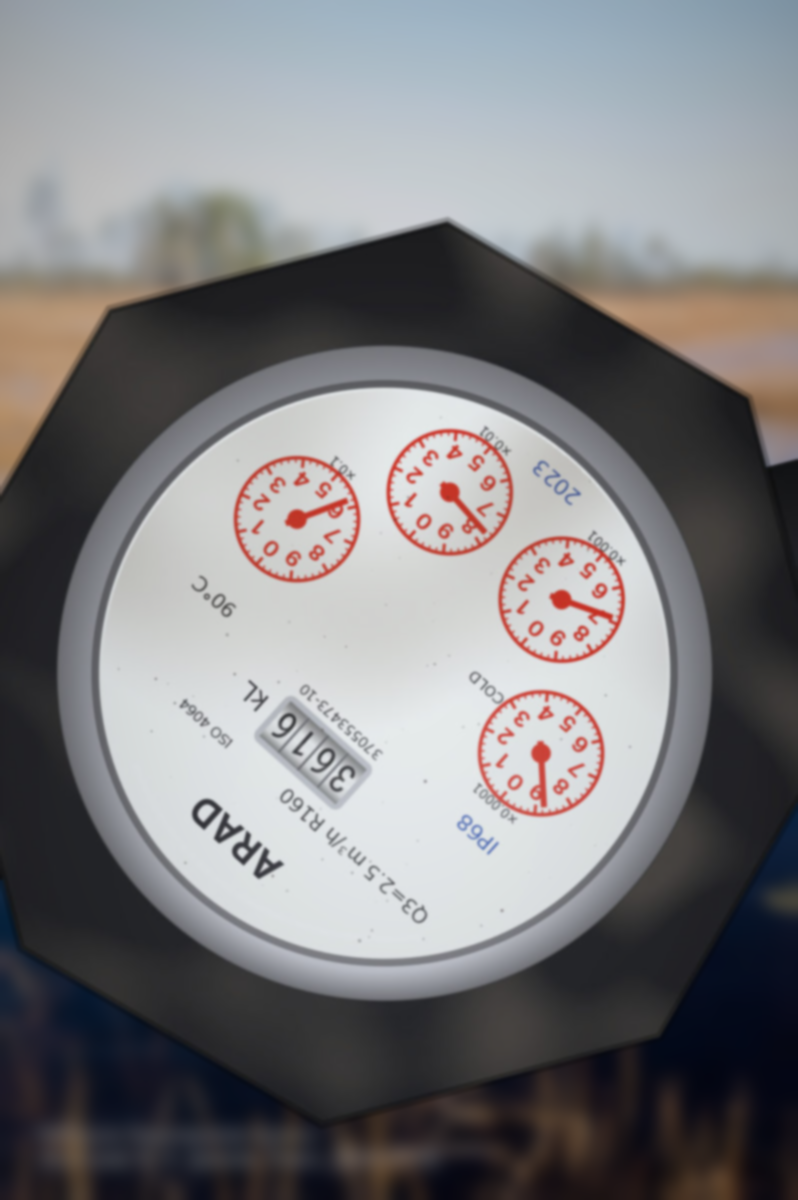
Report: 3616.5768kL
